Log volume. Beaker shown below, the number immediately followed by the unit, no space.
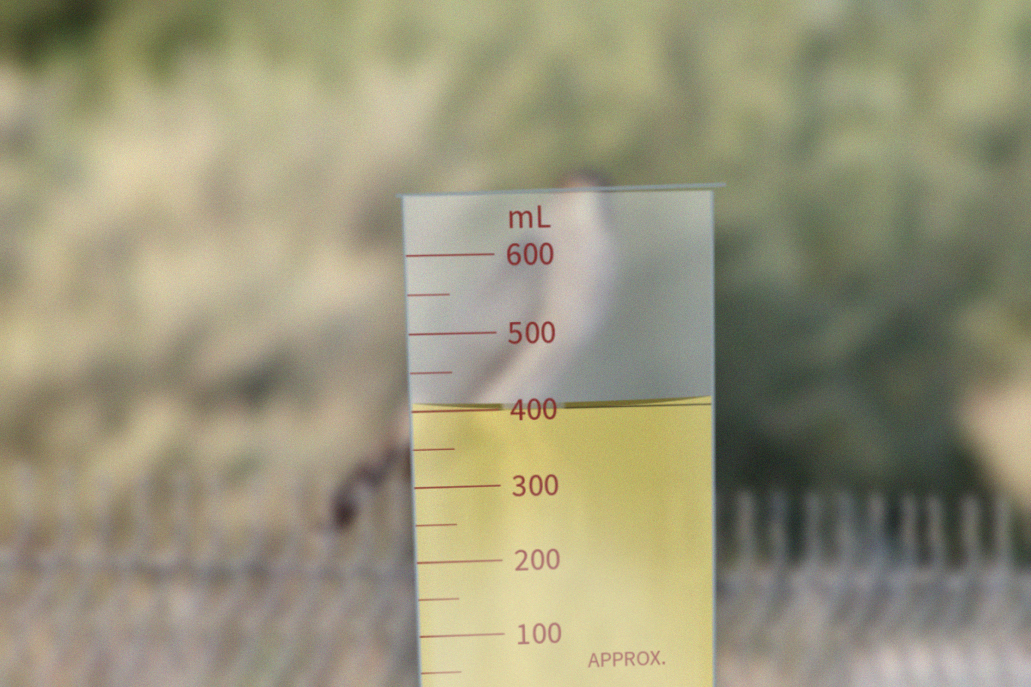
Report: 400mL
